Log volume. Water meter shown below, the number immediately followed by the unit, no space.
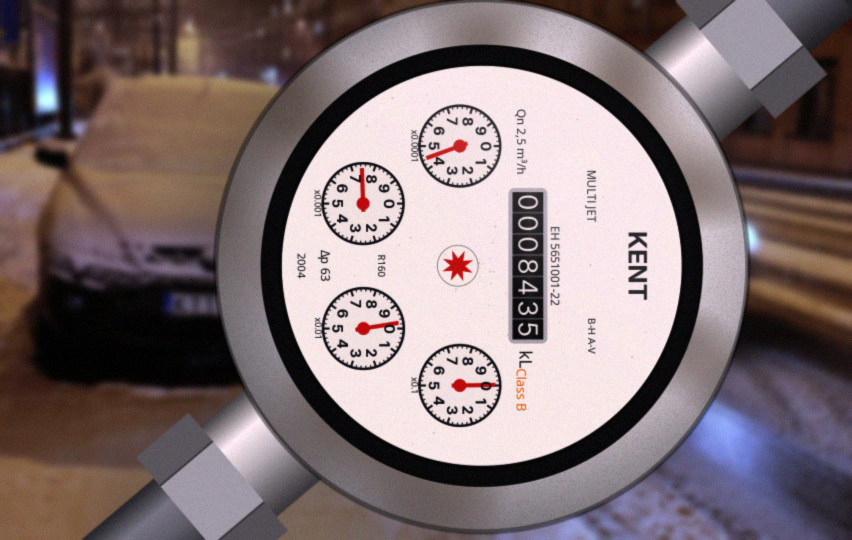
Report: 8434.9974kL
